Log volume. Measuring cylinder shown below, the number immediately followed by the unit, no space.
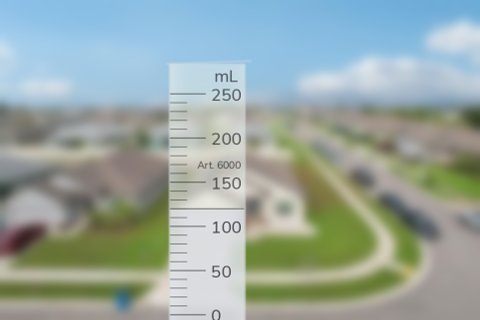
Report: 120mL
